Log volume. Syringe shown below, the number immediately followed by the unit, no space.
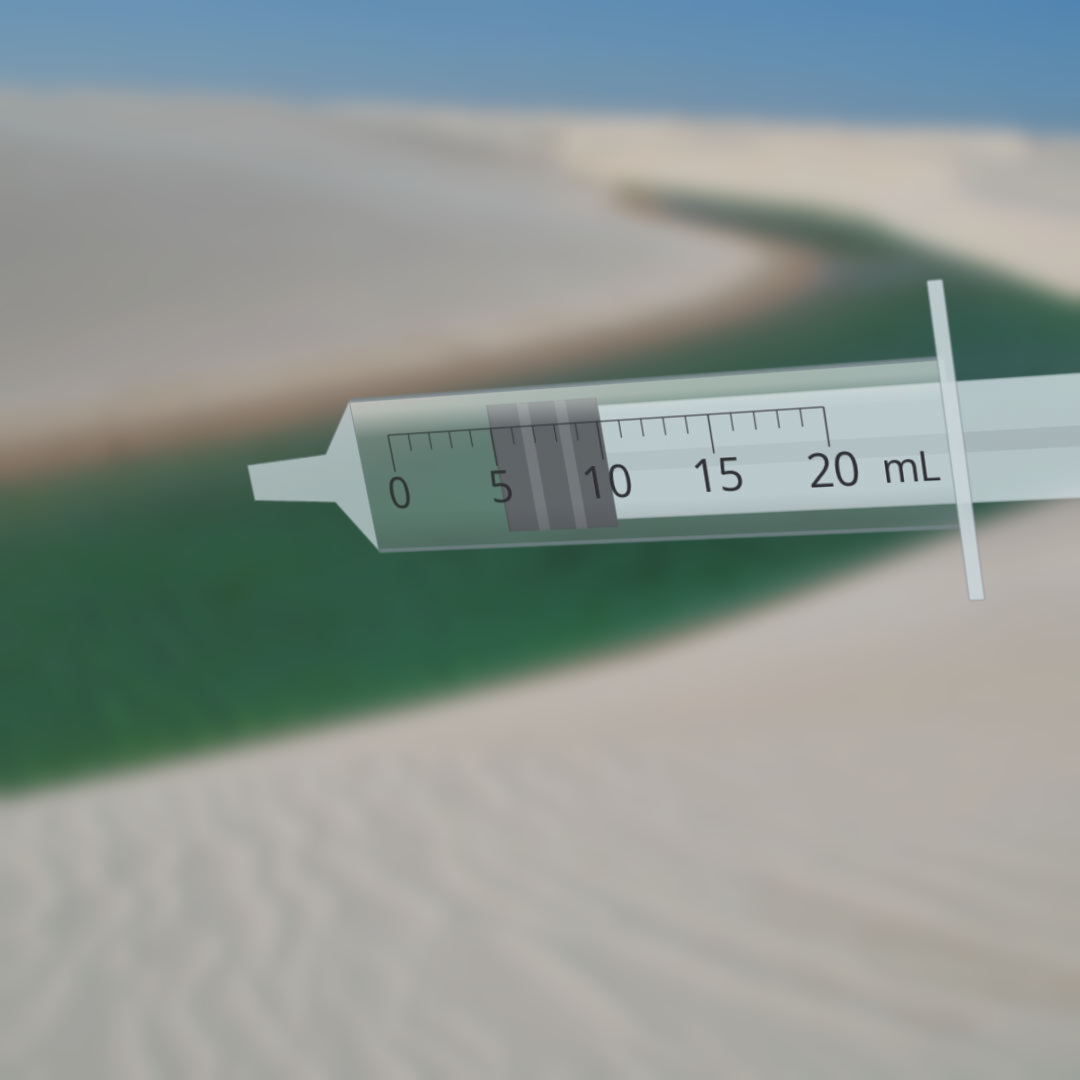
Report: 5mL
